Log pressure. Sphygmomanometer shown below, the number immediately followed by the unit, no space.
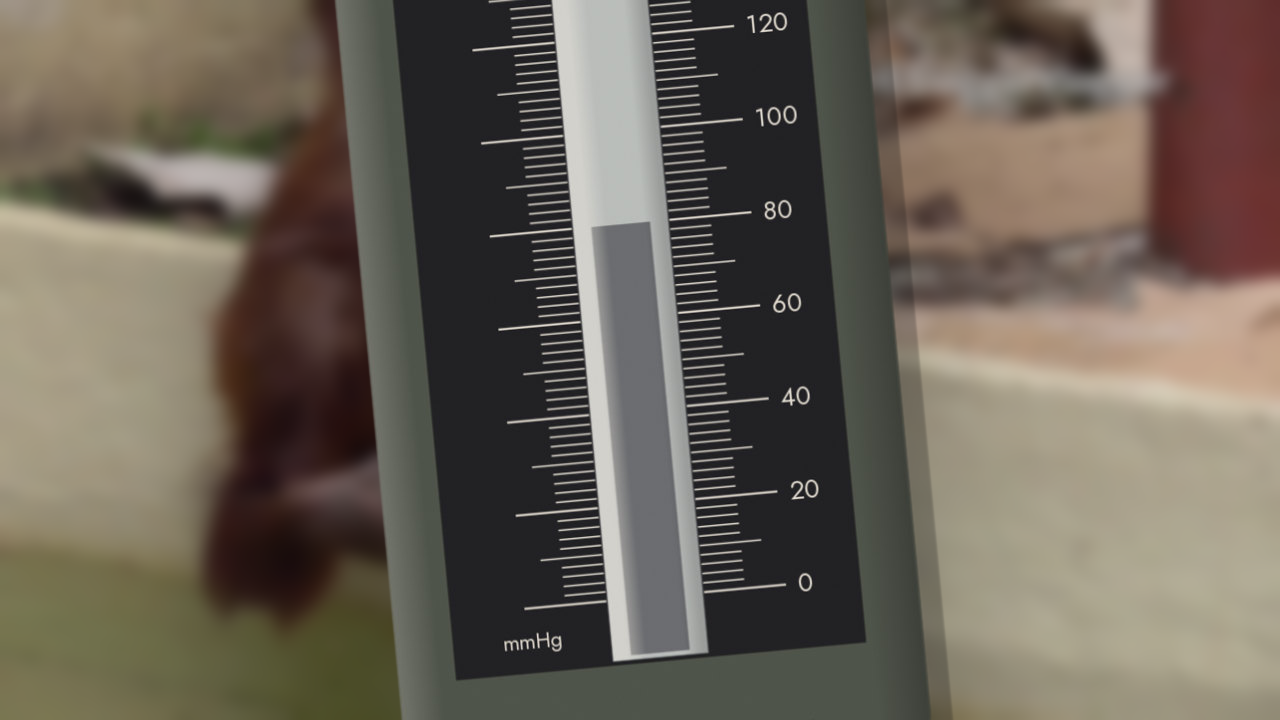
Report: 80mmHg
